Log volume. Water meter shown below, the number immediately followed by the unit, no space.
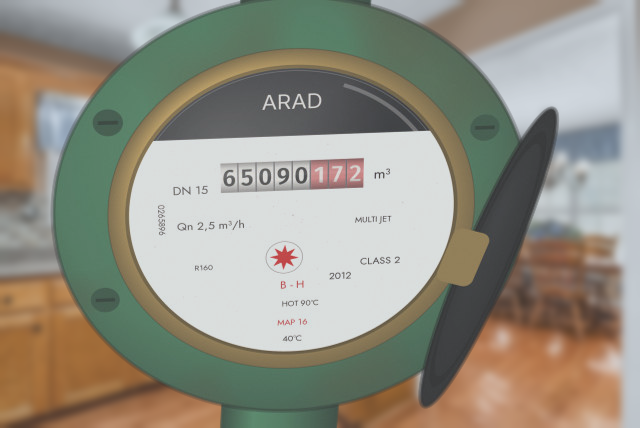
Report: 65090.172m³
